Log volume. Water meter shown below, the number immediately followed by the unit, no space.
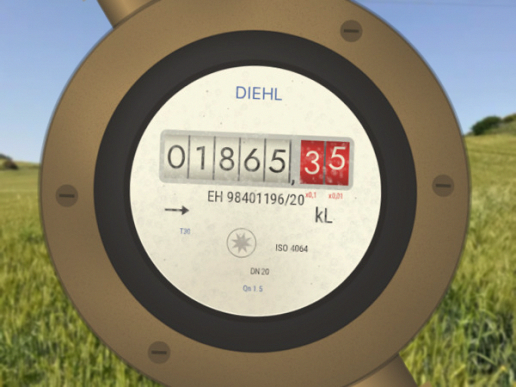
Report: 1865.35kL
